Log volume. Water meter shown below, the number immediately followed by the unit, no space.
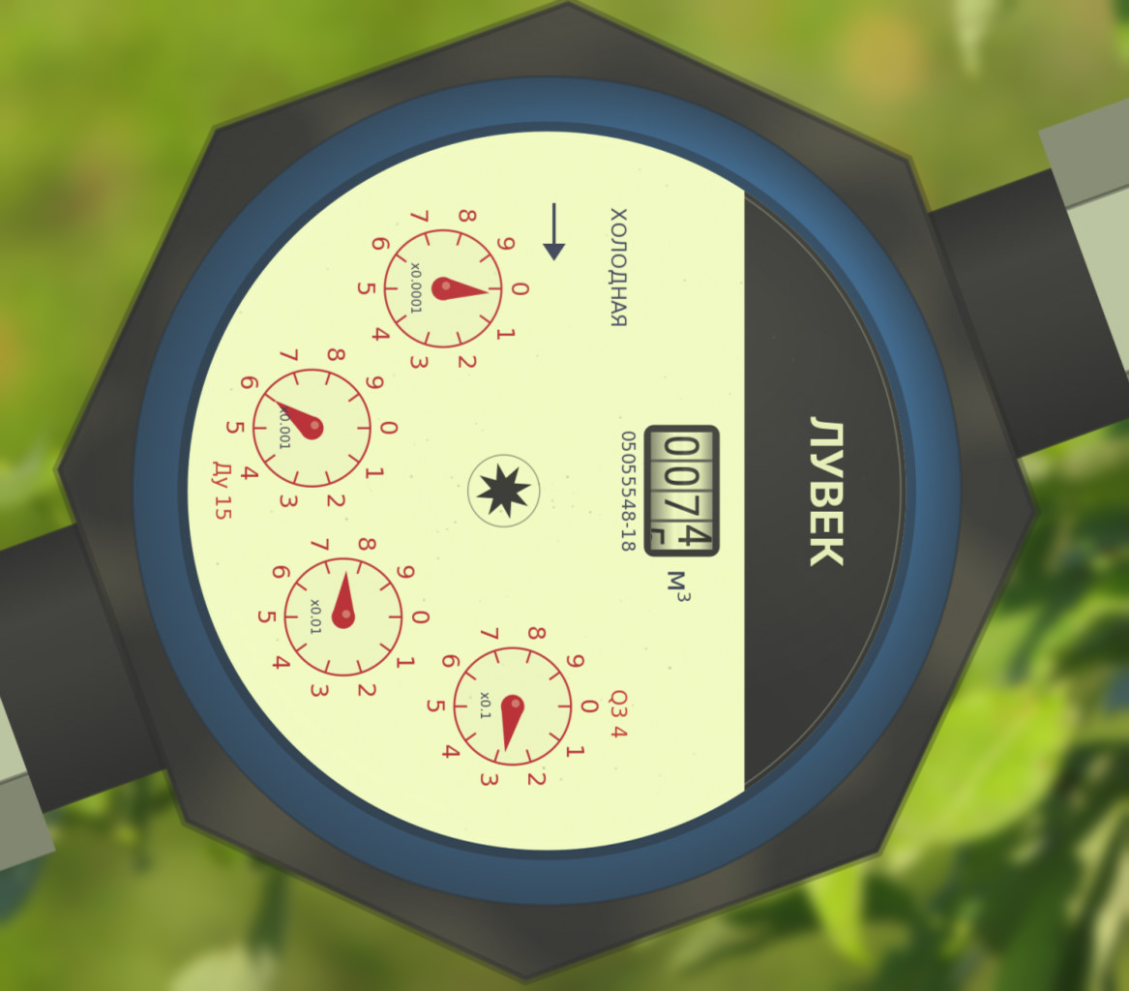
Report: 74.2760m³
